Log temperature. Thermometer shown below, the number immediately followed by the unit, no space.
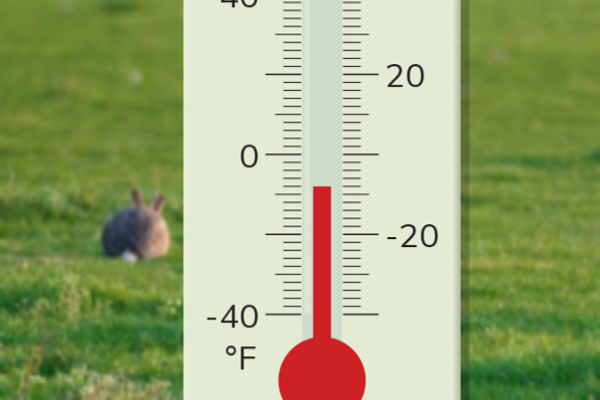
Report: -8°F
